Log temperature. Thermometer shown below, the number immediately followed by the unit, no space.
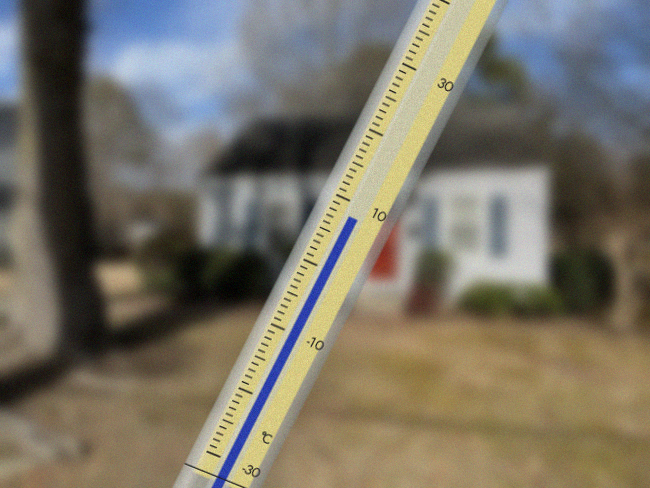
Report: 8°C
